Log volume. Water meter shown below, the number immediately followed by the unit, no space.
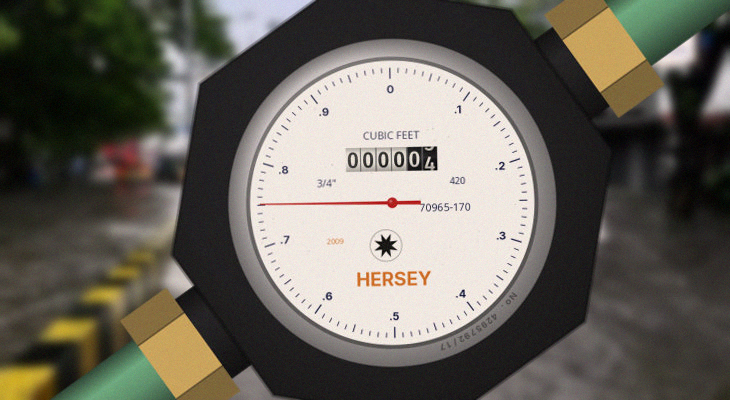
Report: 3.75ft³
